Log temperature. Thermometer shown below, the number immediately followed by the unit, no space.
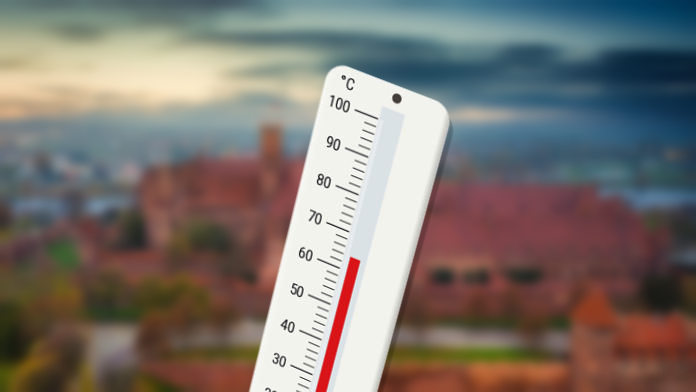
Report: 64°C
